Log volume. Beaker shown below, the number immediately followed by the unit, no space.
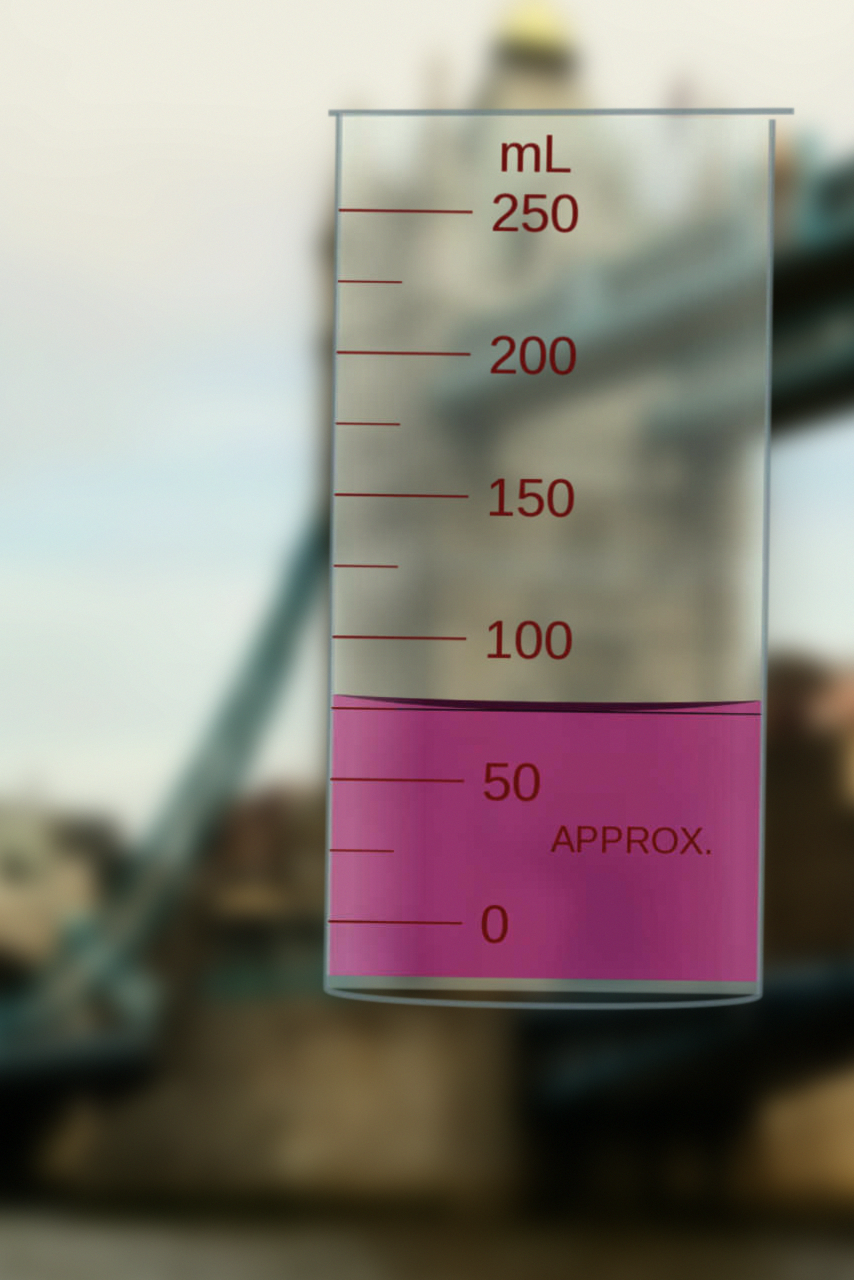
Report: 75mL
